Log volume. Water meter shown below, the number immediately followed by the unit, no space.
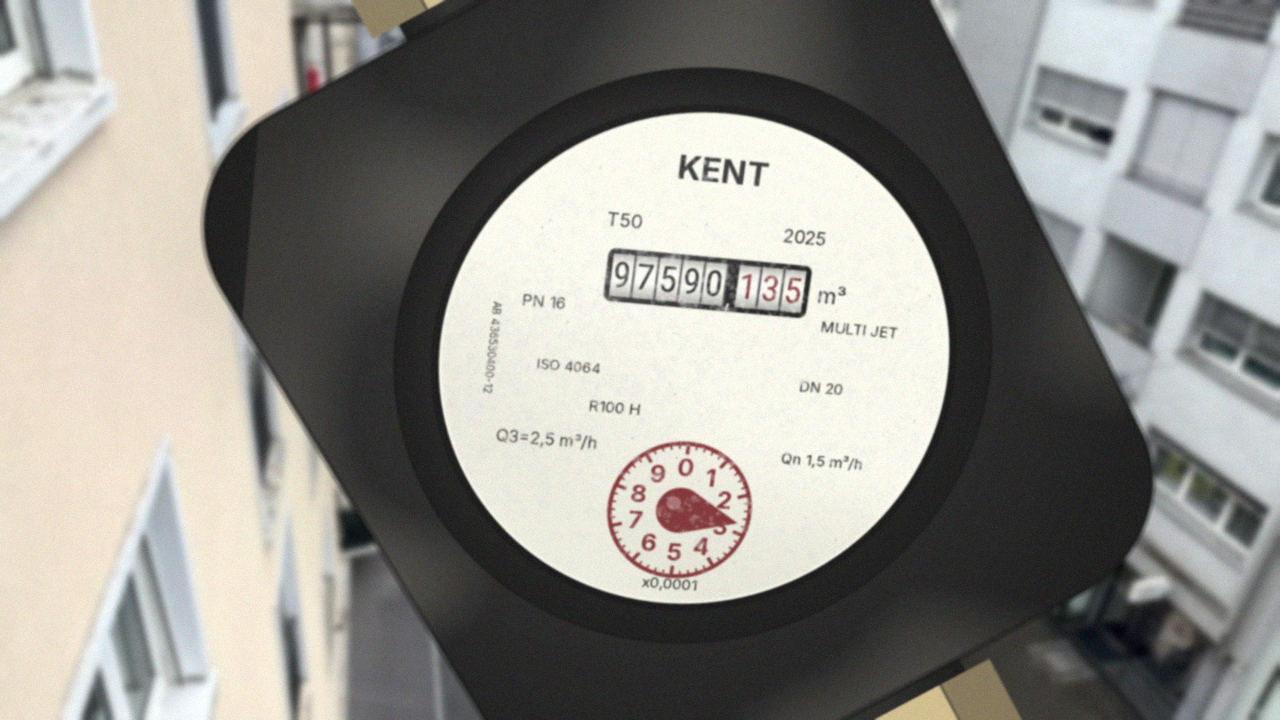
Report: 97590.1352m³
